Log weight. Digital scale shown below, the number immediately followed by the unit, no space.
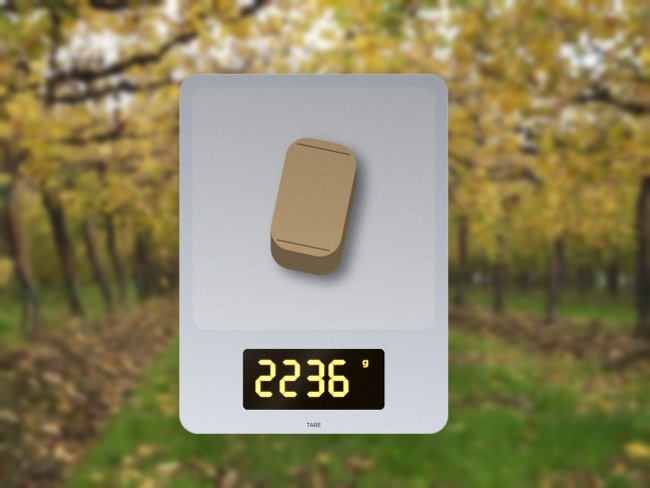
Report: 2236g
